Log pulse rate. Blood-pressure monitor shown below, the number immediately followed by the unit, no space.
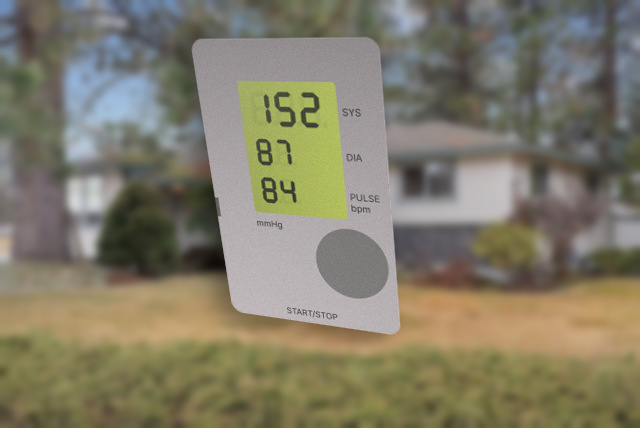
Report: 84bpm
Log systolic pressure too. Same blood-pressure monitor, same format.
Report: 152mmHg
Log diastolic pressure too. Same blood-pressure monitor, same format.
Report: 87mmHg
